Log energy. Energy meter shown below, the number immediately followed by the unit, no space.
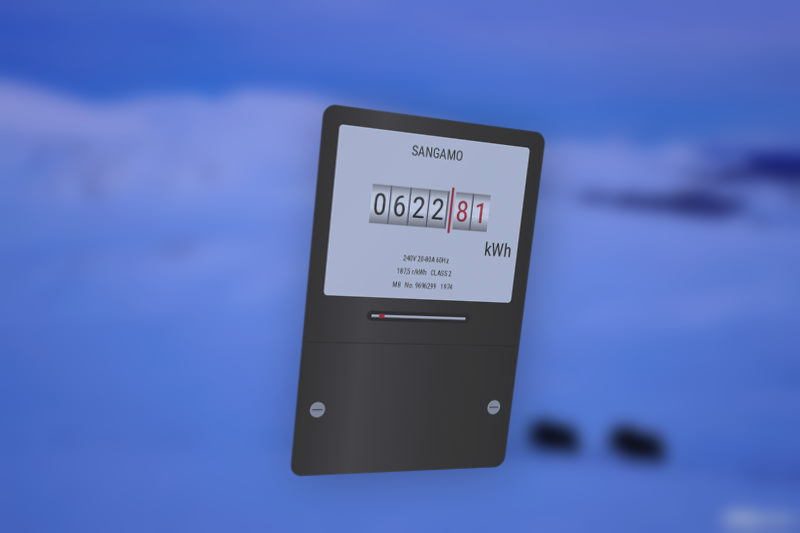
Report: 622.81kWh
